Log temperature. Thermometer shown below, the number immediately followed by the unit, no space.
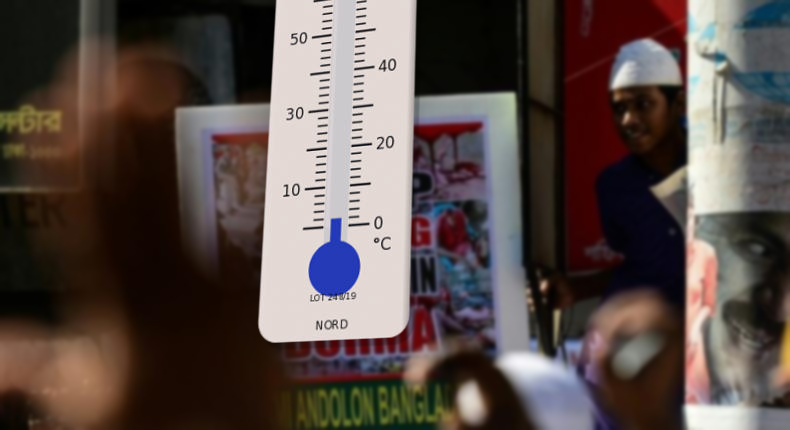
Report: 2°C
